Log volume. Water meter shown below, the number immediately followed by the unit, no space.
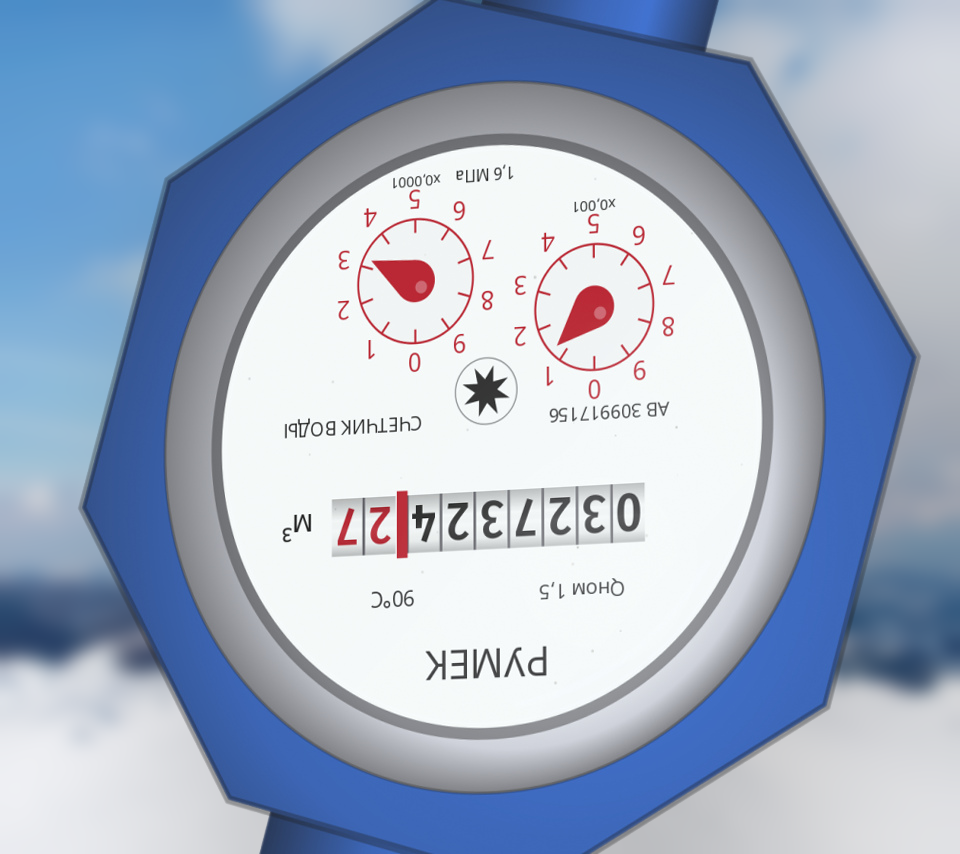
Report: 327324.2713m³
